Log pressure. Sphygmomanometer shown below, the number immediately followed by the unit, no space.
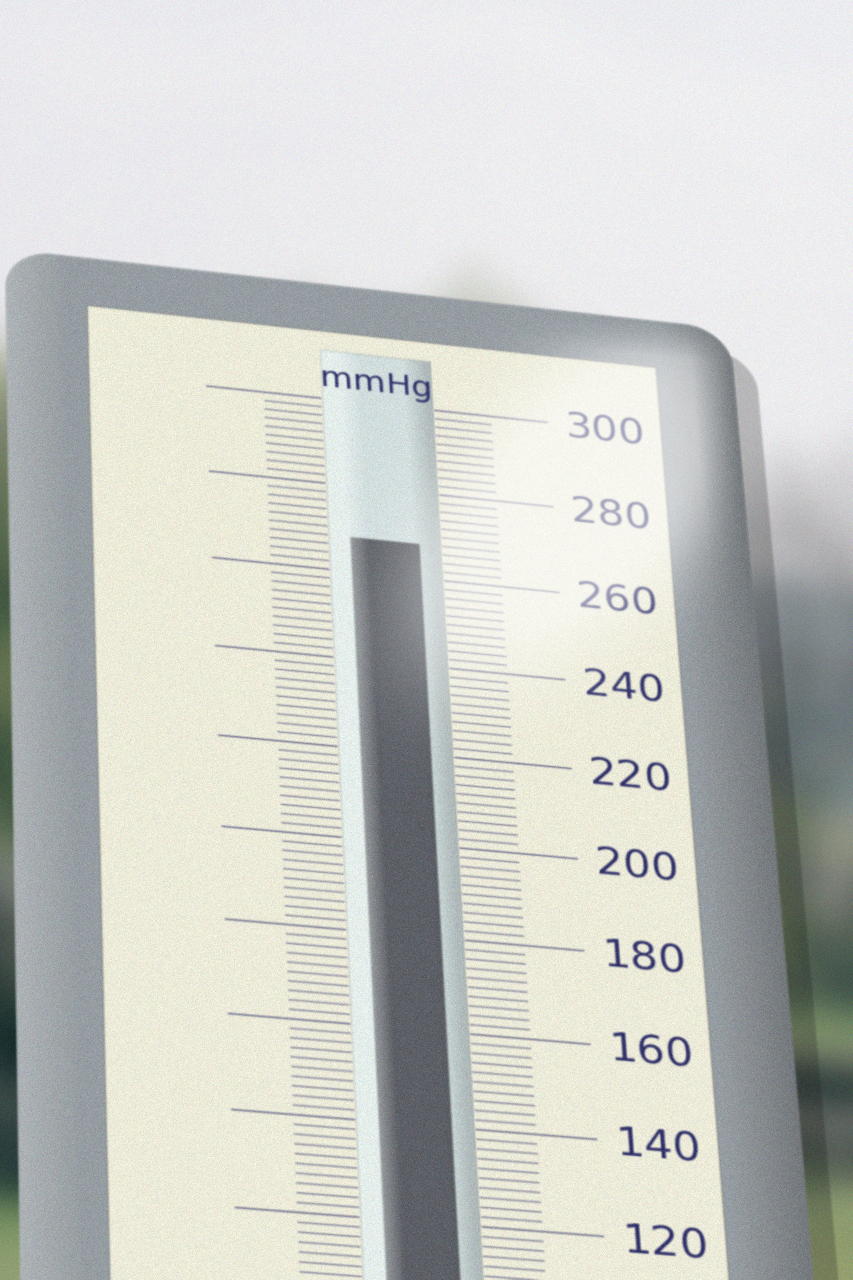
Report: 268mmHg
